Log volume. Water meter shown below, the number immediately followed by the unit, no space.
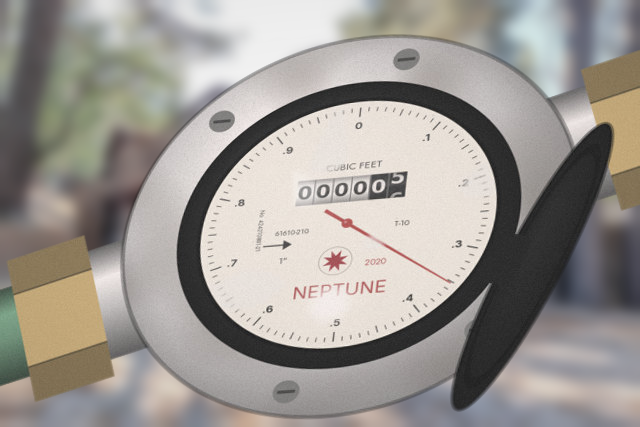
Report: 5.35ft³
